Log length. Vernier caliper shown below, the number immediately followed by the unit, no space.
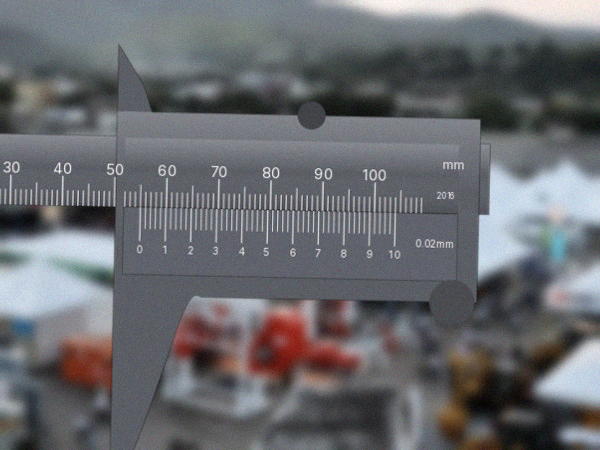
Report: 55.0mm
